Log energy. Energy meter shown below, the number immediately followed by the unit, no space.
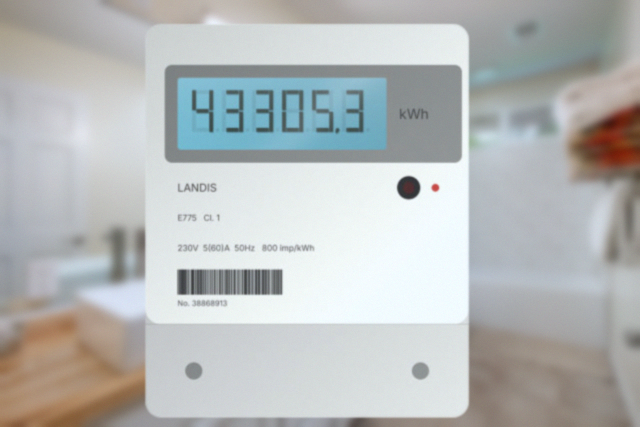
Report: 43305.3kWh
